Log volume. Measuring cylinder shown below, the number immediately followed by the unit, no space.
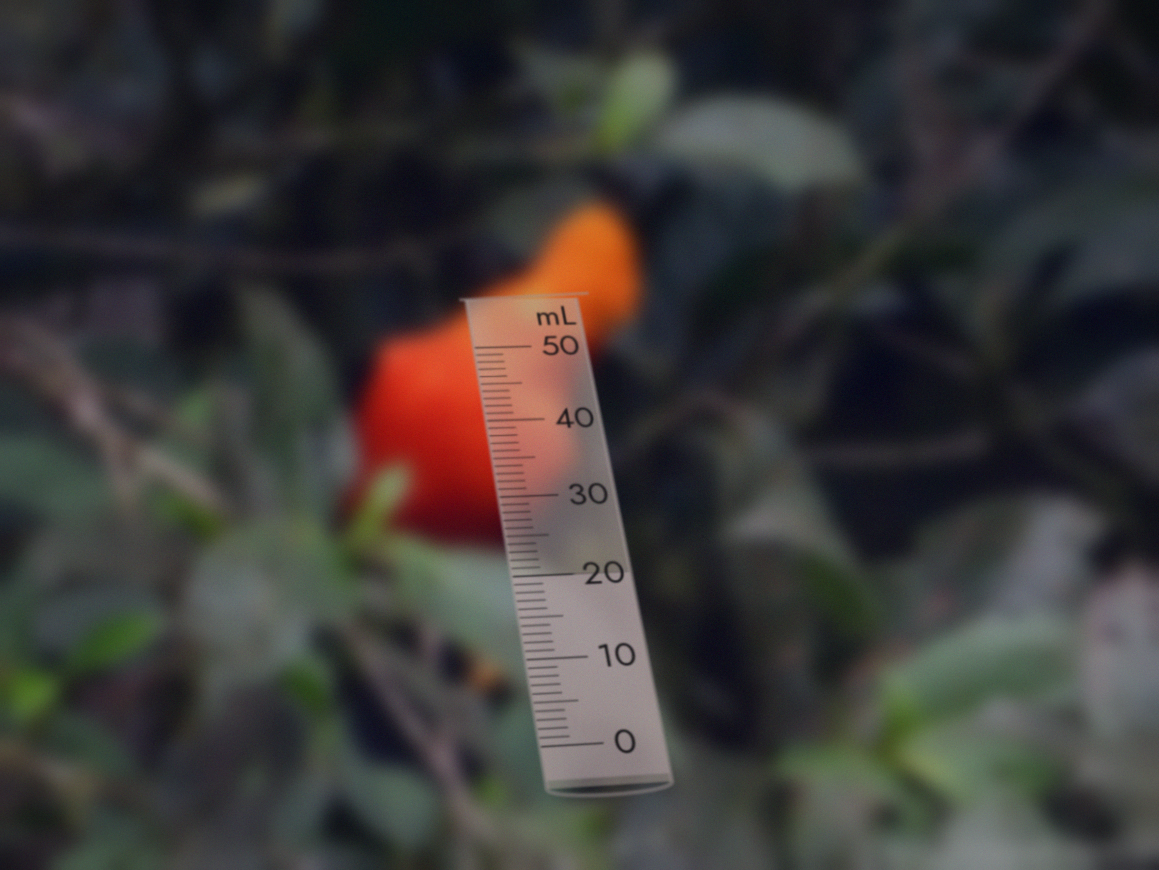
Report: 20mL
